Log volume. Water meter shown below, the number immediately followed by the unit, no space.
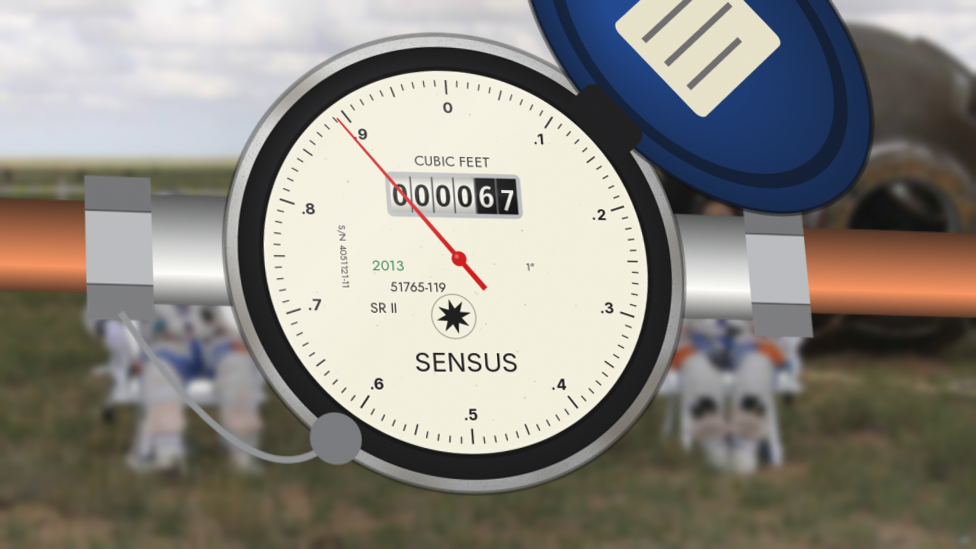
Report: 66.89ft³
